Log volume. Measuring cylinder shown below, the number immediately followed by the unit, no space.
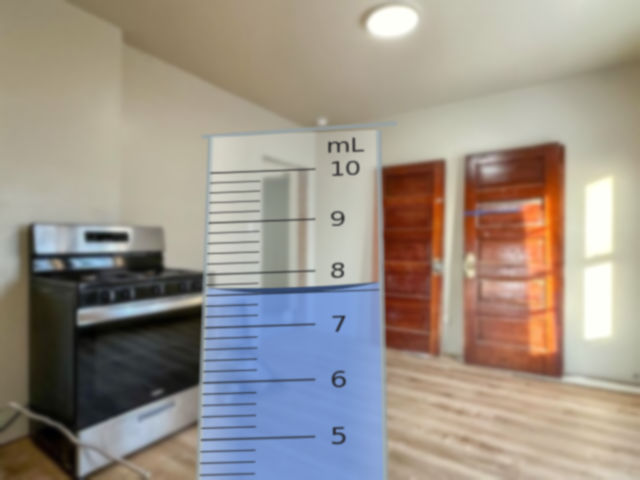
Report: 7.6mL
